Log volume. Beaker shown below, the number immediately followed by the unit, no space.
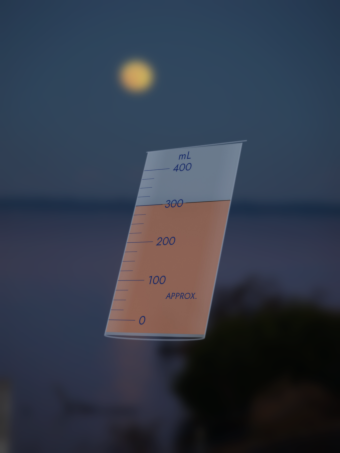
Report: 300mL
